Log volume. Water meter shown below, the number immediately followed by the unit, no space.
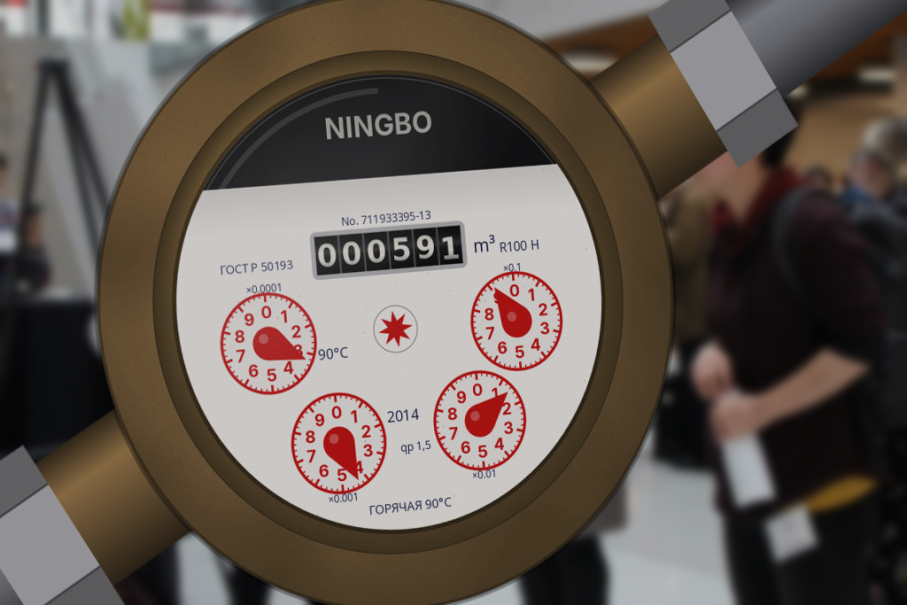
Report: 590.9143m³
